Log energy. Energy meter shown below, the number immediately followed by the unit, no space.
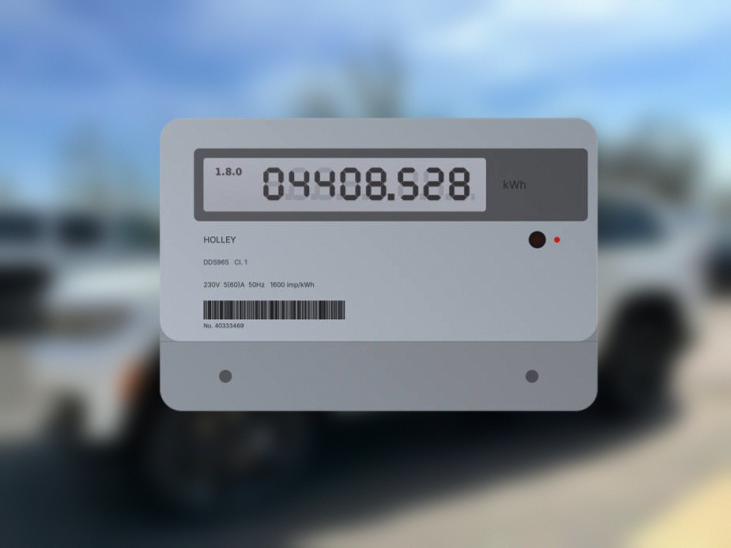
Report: 4408.528kWh
